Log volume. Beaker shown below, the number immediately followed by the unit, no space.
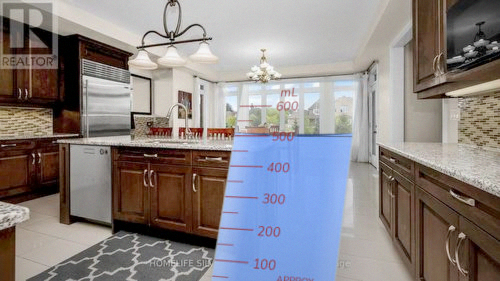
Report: 500mL
